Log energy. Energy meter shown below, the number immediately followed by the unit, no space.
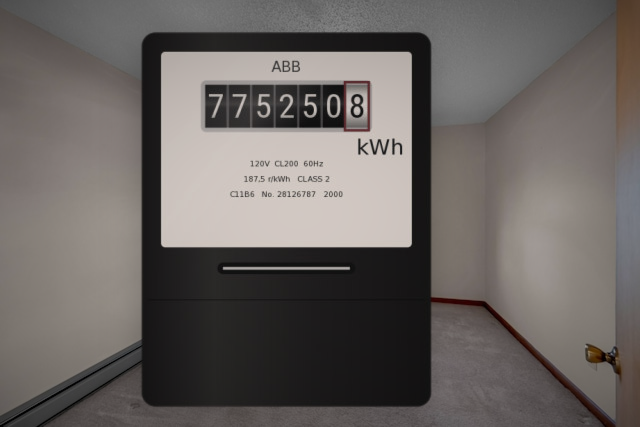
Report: 775250.8kWh
